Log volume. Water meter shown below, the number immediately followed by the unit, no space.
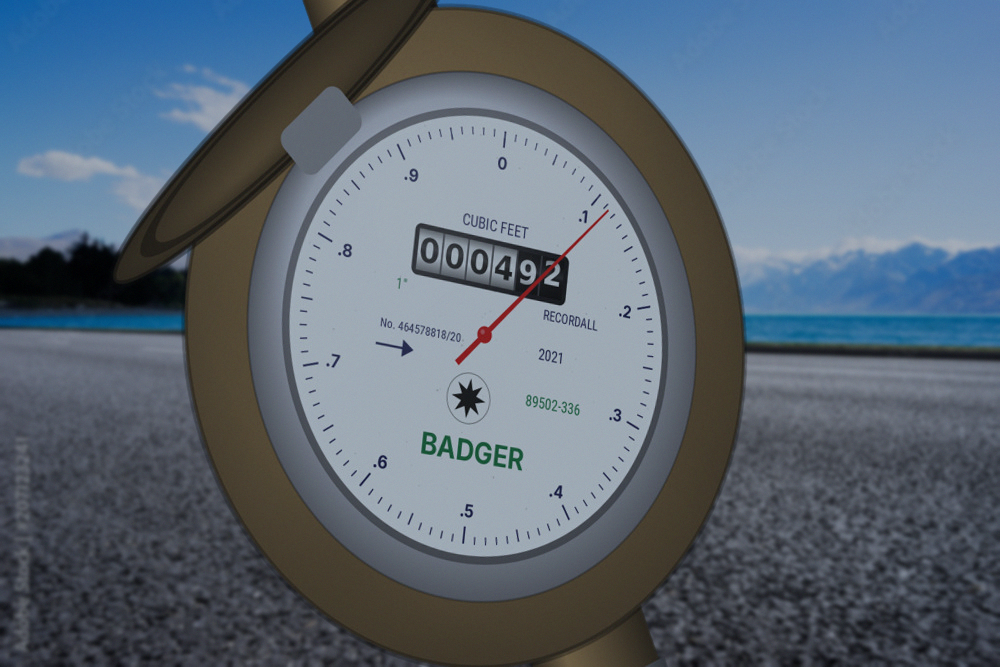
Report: 492.11ft³
